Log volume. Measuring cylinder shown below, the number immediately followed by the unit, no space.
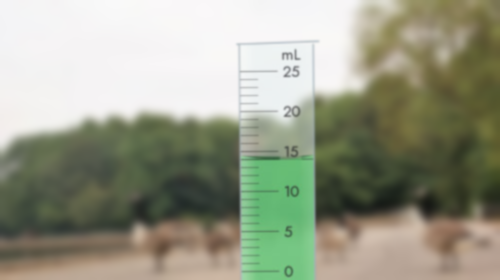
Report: 14mL
